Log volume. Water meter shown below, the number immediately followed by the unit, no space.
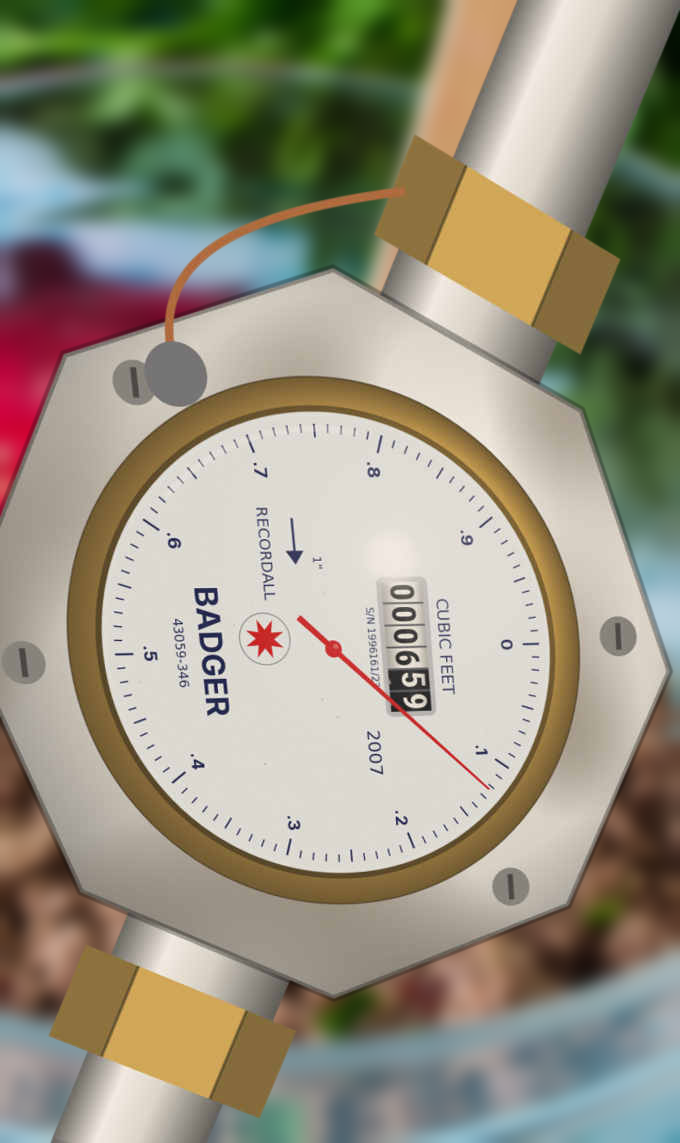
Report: 659.12ft³
